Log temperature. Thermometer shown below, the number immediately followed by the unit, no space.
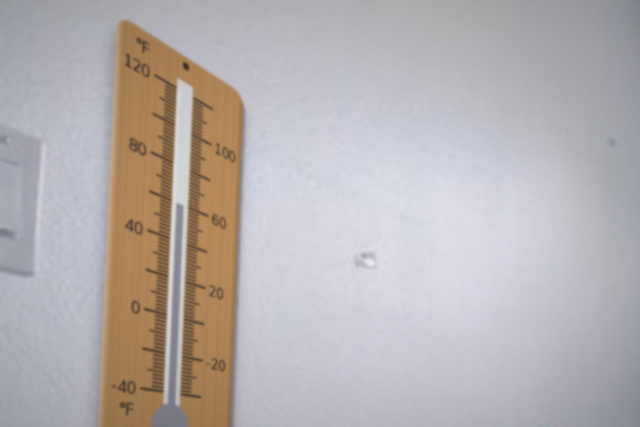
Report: 60°F
